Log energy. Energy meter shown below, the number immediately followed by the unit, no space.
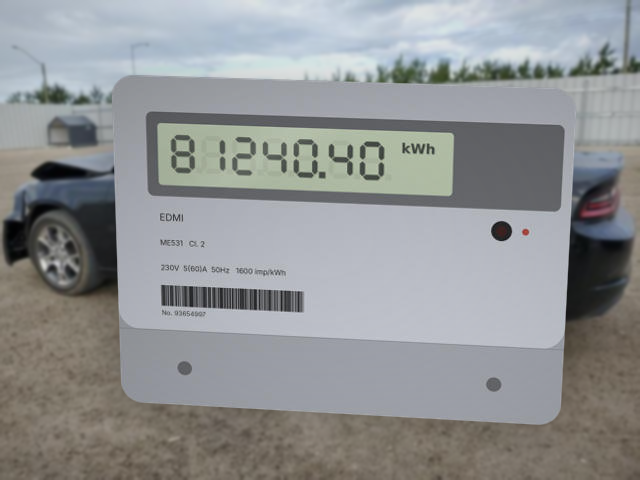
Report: 81240.40kWh
